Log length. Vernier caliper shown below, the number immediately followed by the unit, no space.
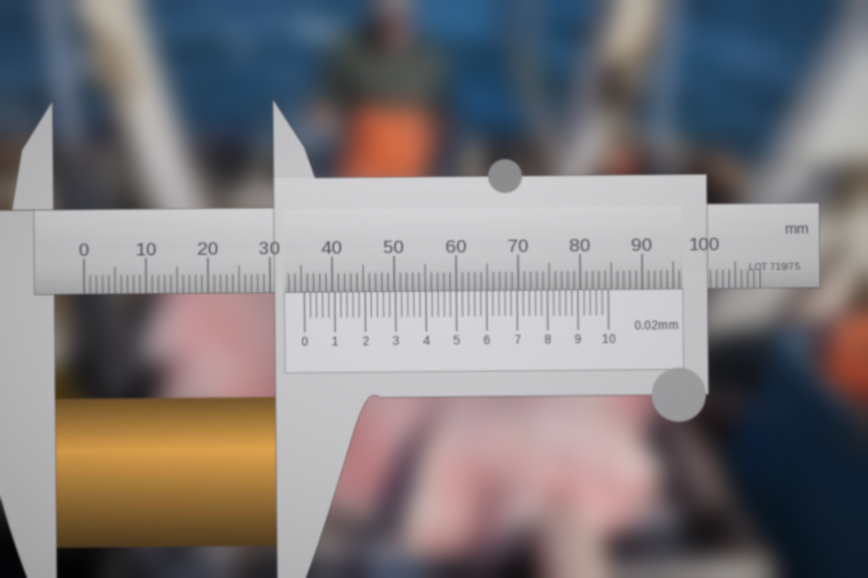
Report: 35.5mm
